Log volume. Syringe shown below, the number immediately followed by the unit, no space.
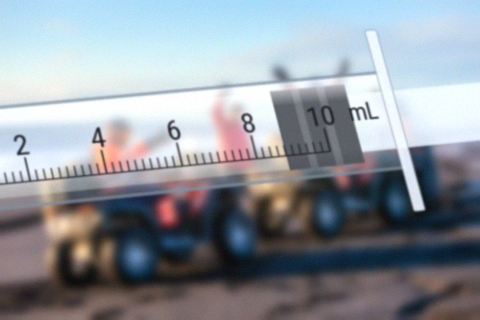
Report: 8.8mL
